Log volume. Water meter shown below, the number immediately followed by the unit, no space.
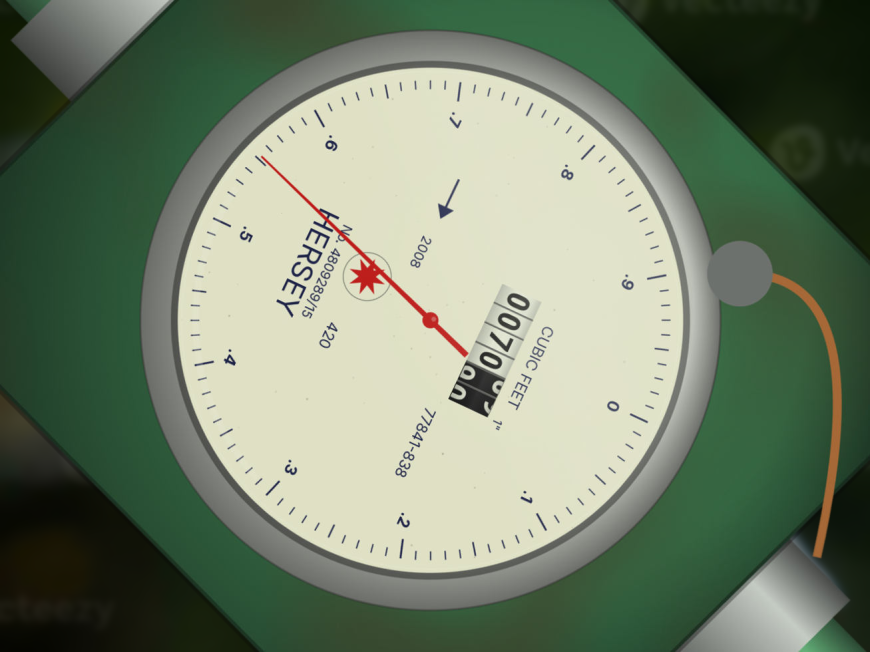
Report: 7089.55ft³
